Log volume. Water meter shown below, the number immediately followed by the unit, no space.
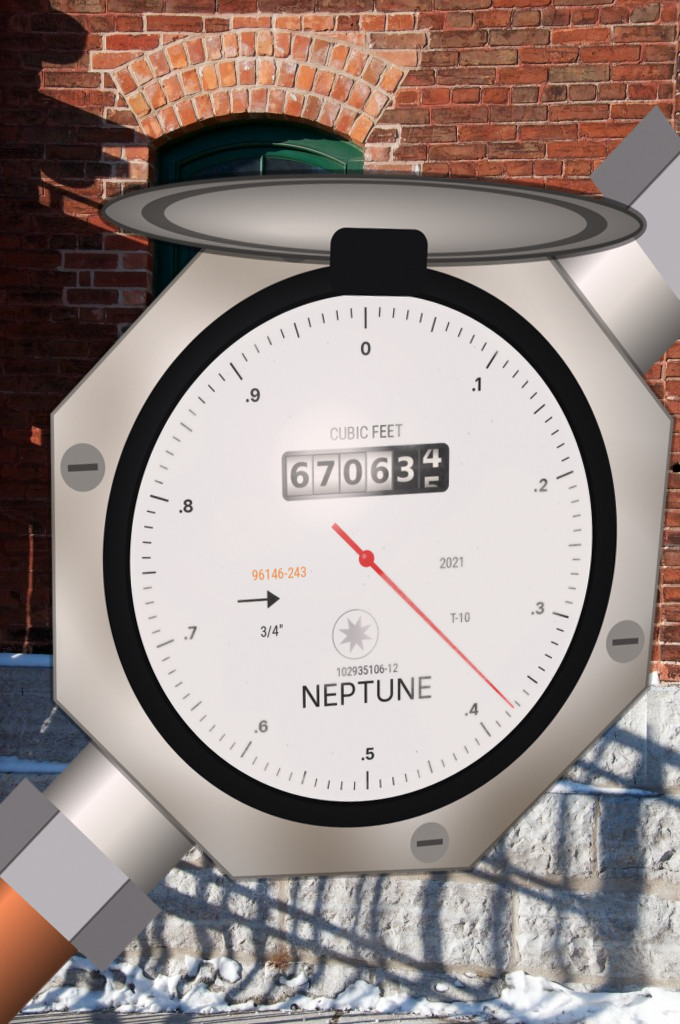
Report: 670634.37ft³
